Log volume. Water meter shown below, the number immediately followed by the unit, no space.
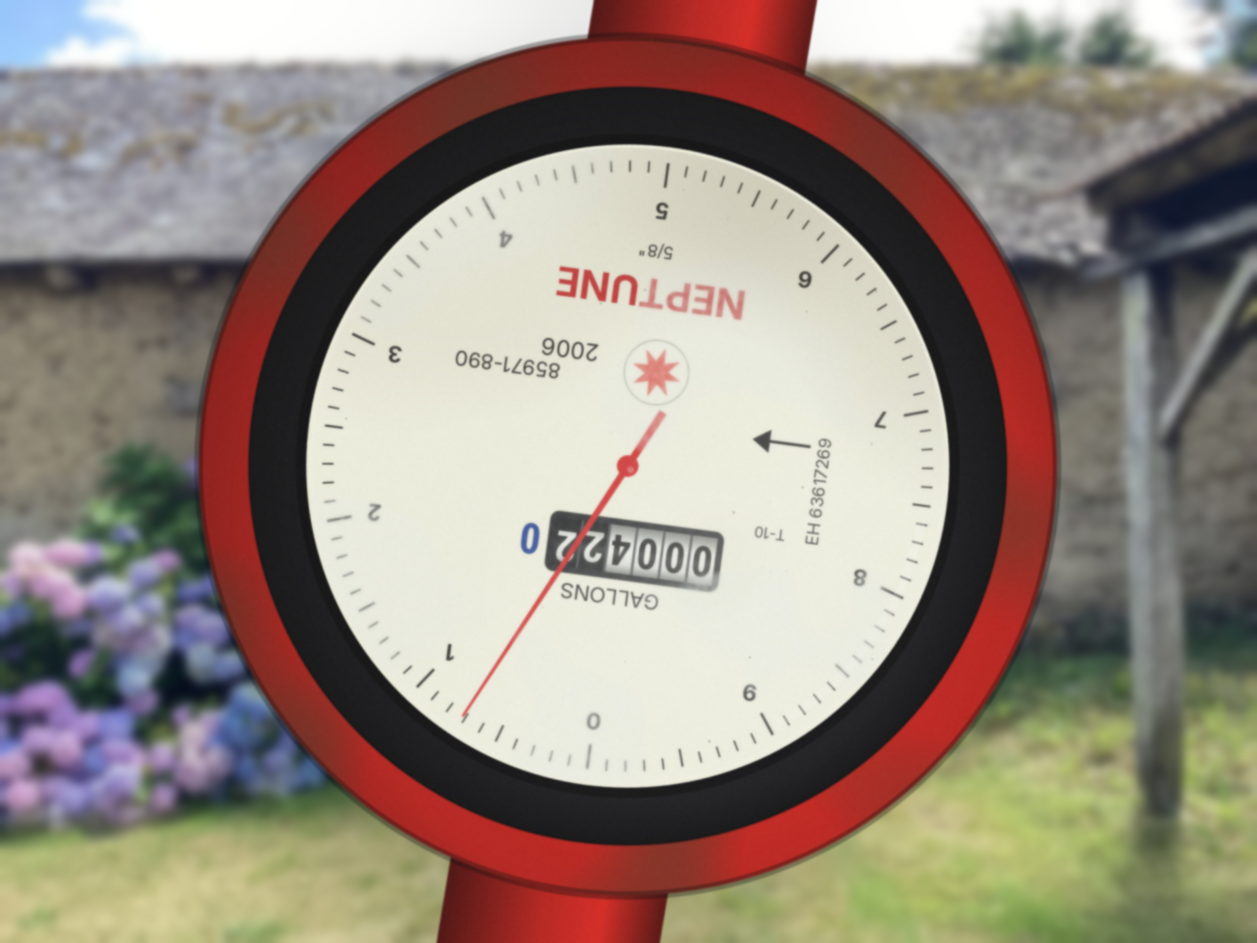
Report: 4220.7gal
